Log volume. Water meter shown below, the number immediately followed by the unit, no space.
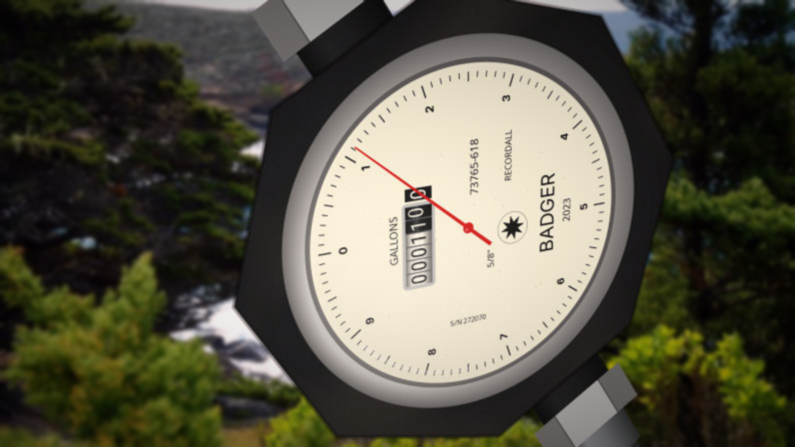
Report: 1101.1gal
